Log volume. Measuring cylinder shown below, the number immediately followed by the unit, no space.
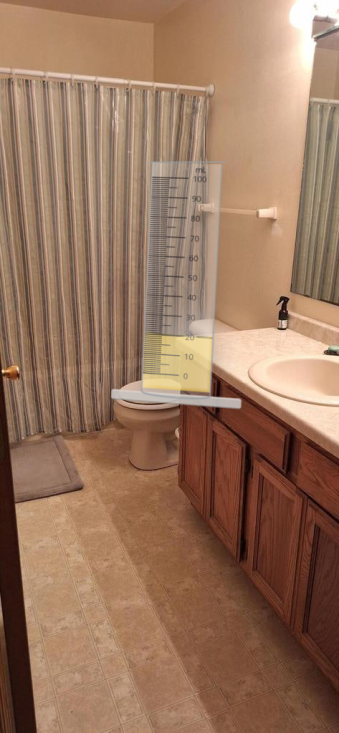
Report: 20mL
